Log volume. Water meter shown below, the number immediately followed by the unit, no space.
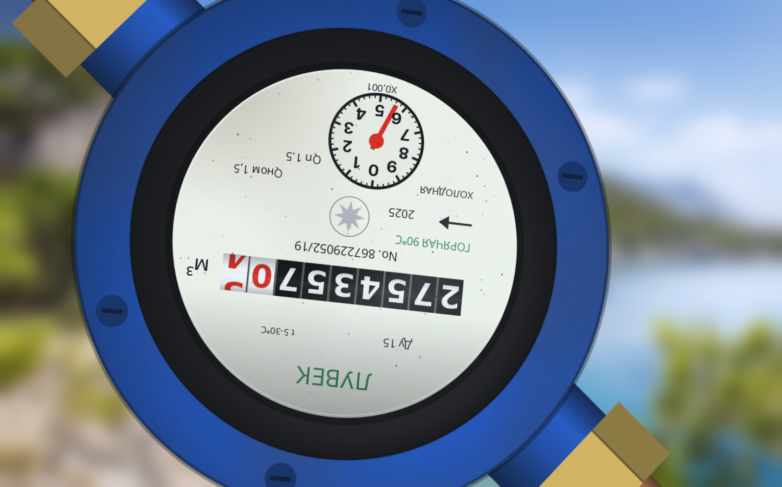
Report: 2754357.035m³
